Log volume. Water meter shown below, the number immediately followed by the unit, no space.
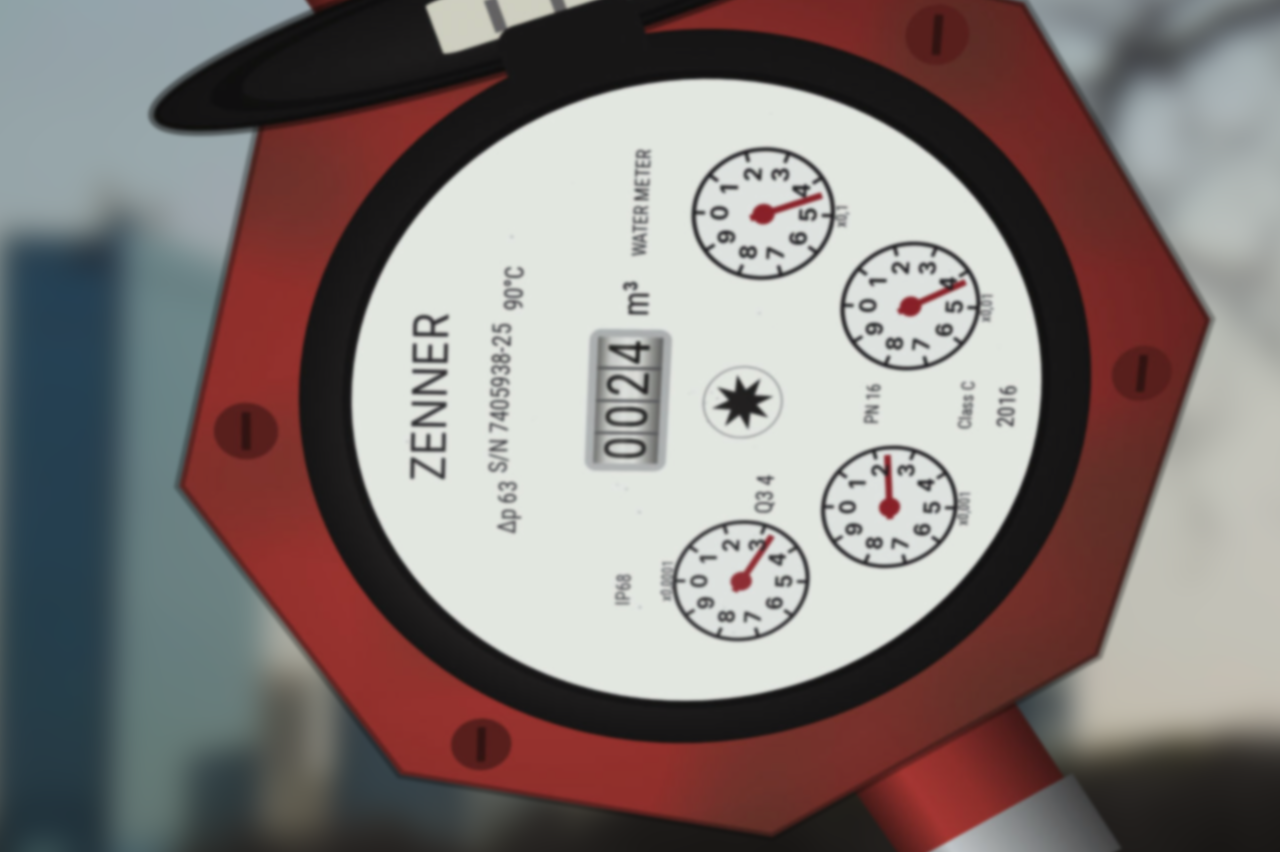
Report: 24.4423m³
